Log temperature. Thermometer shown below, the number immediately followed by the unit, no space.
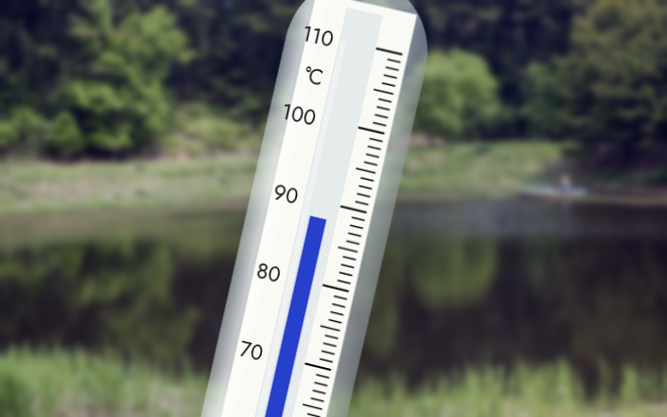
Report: 88°C
